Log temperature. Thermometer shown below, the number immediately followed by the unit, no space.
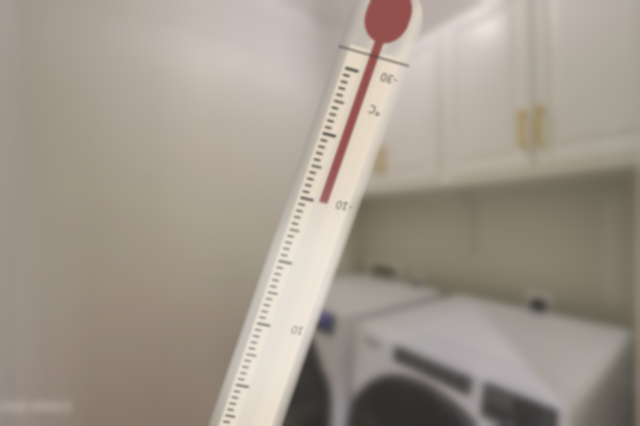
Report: -10°C
